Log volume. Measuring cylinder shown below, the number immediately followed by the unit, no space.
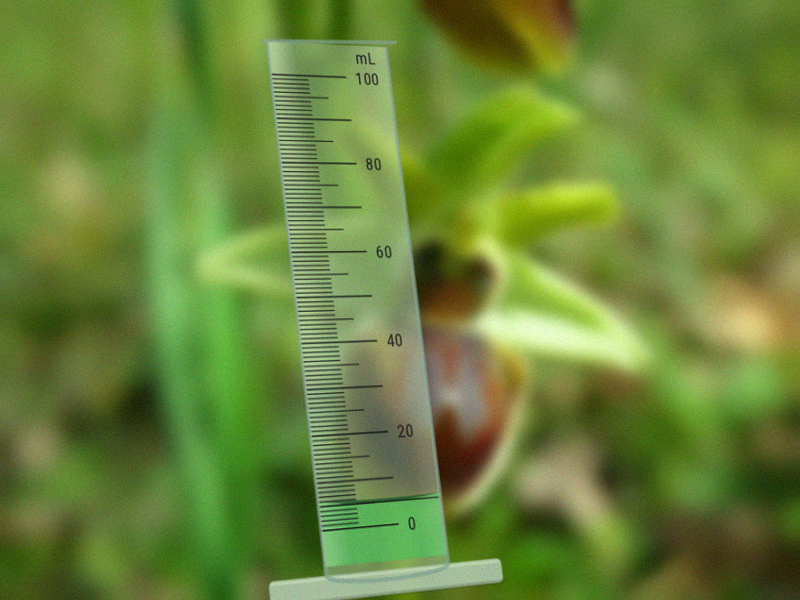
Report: 5mL
